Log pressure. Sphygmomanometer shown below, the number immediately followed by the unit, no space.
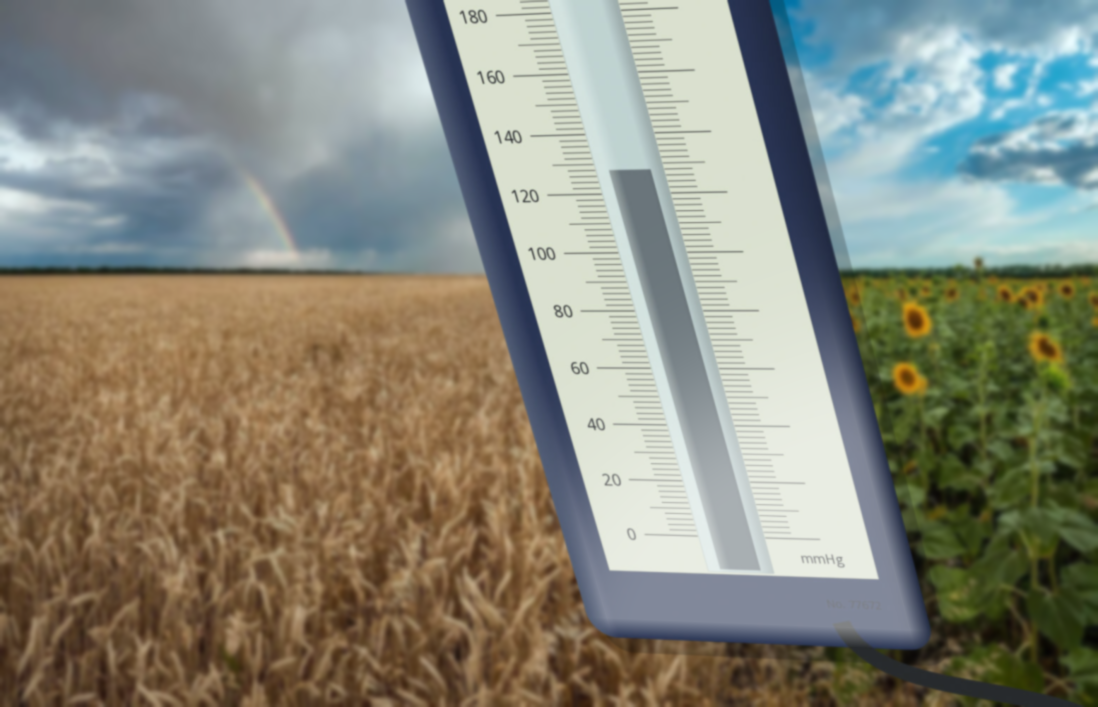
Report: 128mmHg
